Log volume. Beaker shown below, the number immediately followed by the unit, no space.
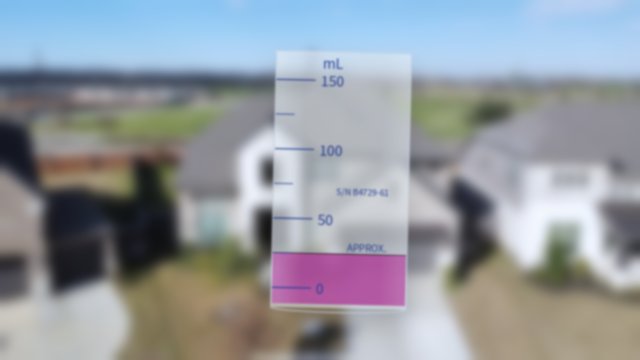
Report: 25mL
